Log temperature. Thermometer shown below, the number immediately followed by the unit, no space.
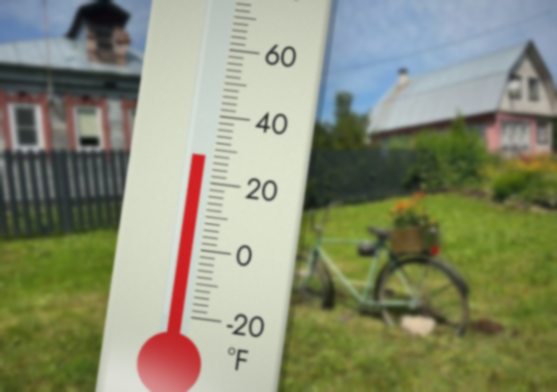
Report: 28°F
